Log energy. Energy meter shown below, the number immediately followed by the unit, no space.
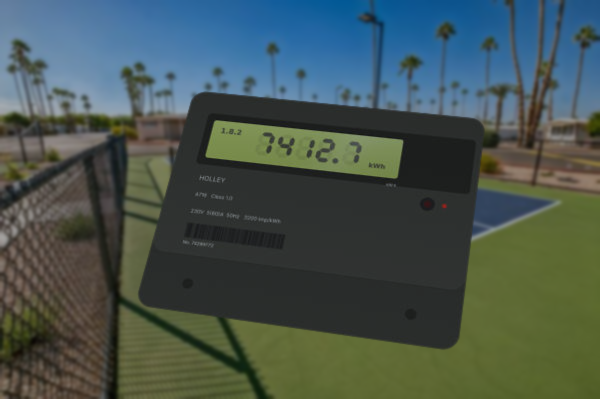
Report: 7412.7kWh
